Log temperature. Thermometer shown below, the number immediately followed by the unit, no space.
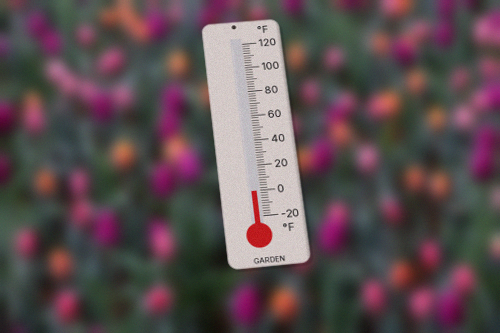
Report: 0°F
